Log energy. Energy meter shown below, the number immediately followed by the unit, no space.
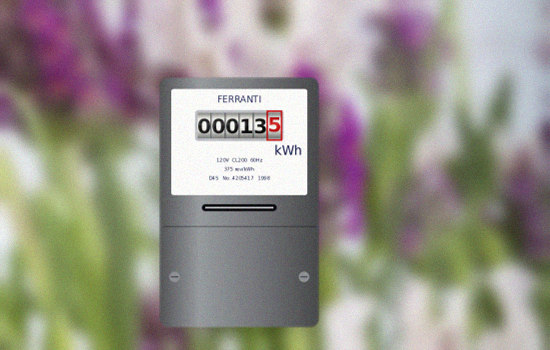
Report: 13.5kWh
